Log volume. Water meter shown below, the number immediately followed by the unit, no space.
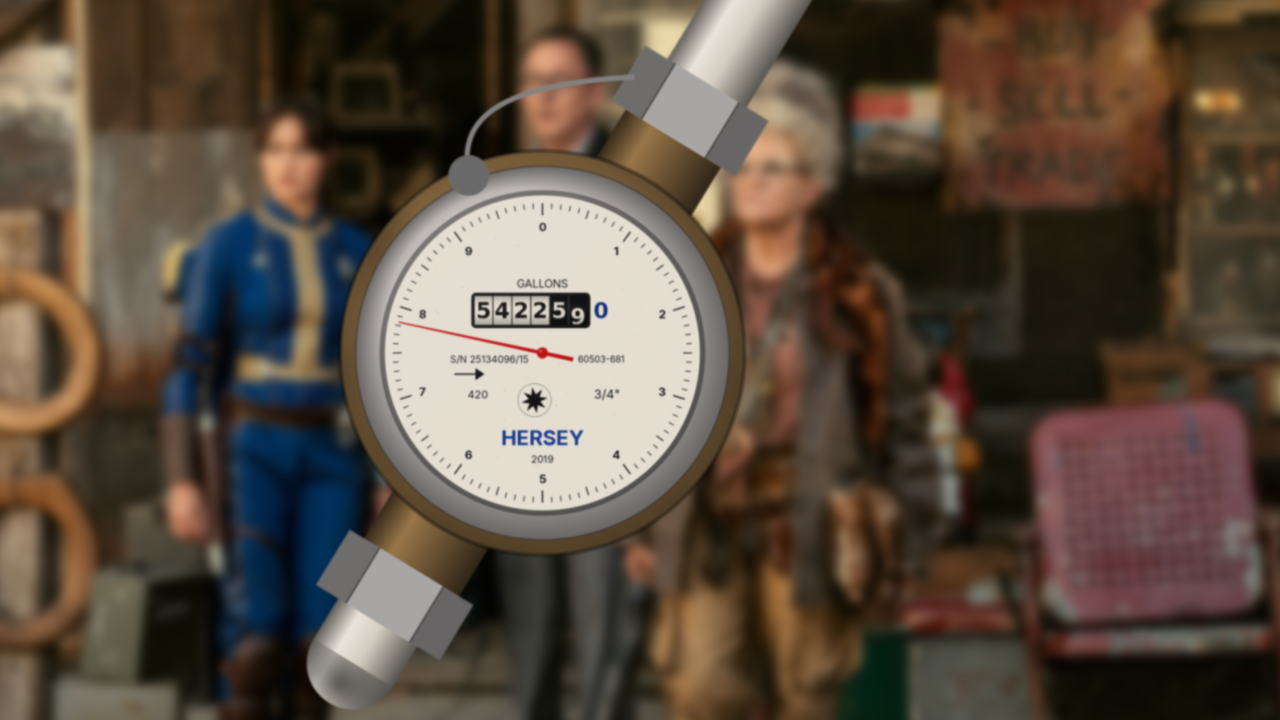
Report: 5422587.8gal
